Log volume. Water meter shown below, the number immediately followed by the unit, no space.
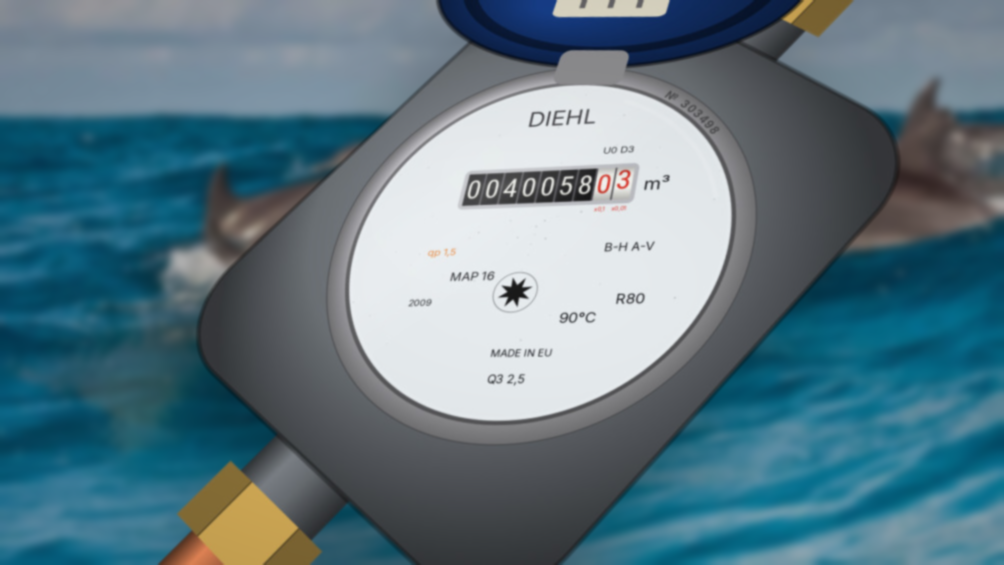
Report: 40058.03m³
